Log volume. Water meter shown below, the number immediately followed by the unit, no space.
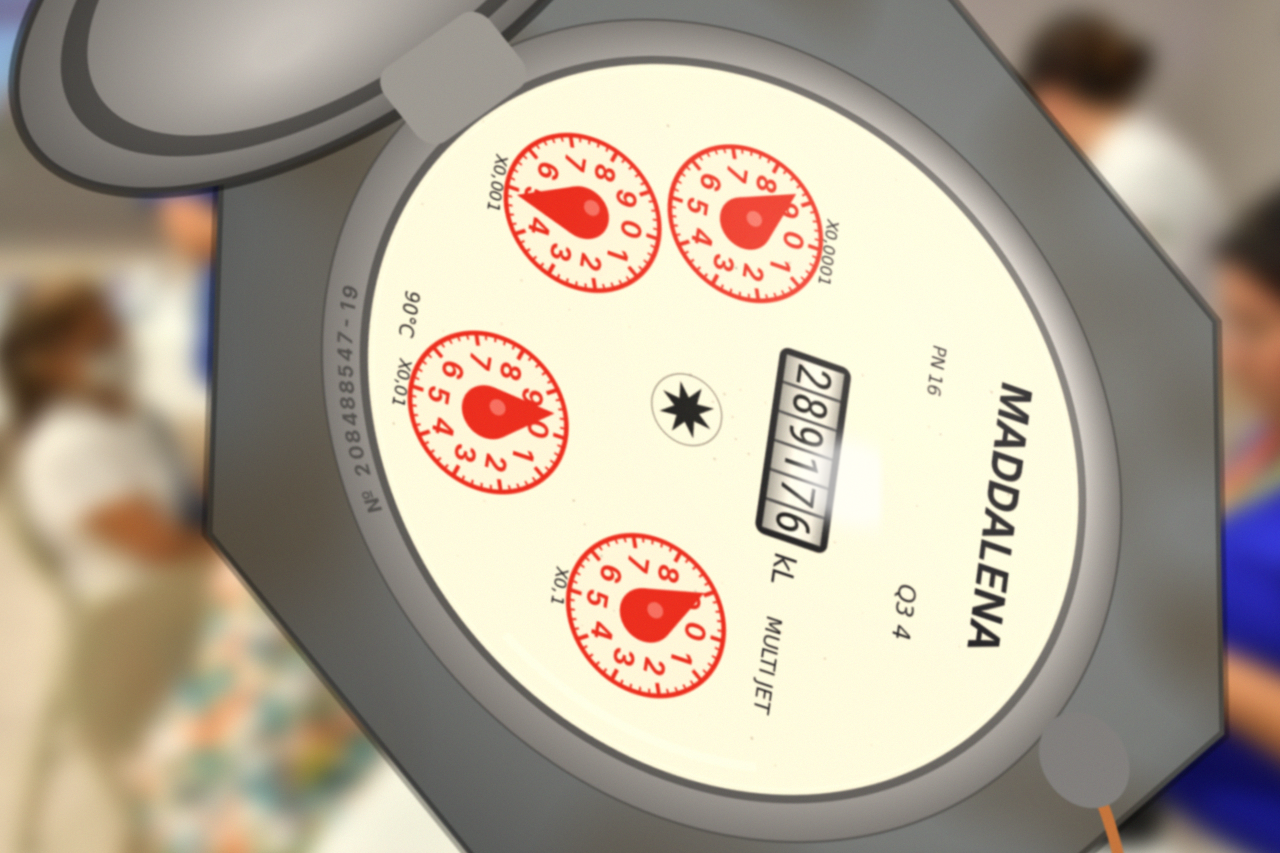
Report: 289176.8948kL
